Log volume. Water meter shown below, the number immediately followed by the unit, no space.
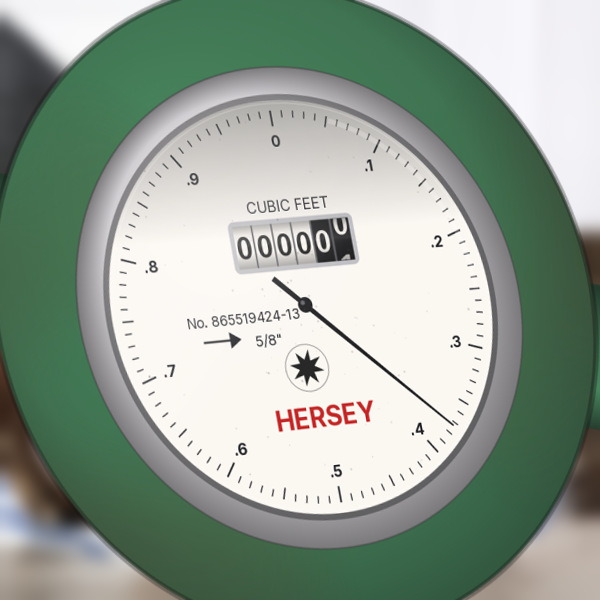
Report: 0.37ft³
